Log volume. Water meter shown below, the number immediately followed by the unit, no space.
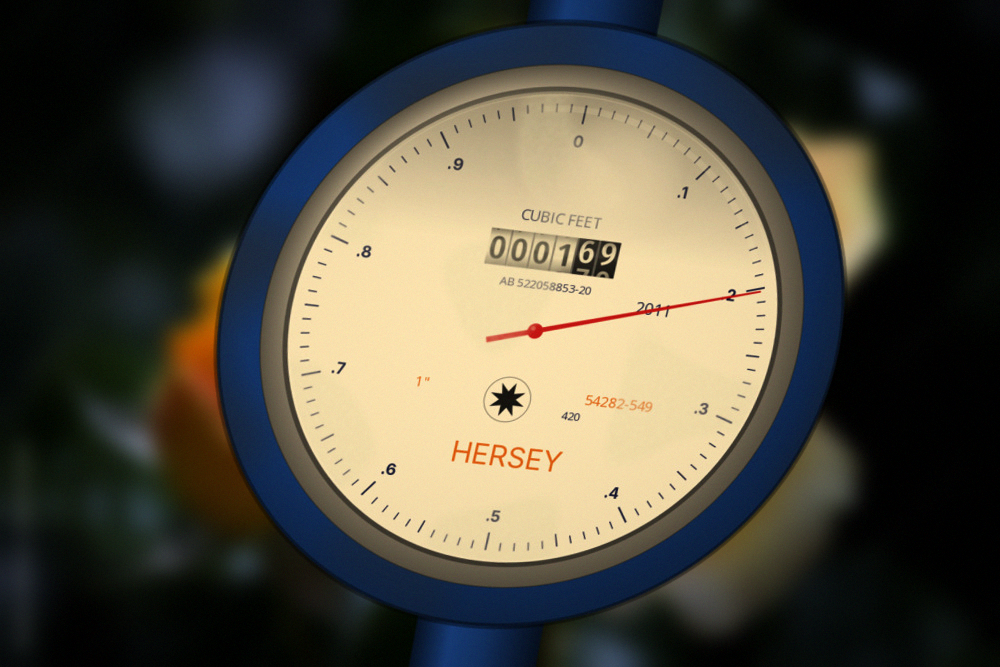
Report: 169.20ft³
